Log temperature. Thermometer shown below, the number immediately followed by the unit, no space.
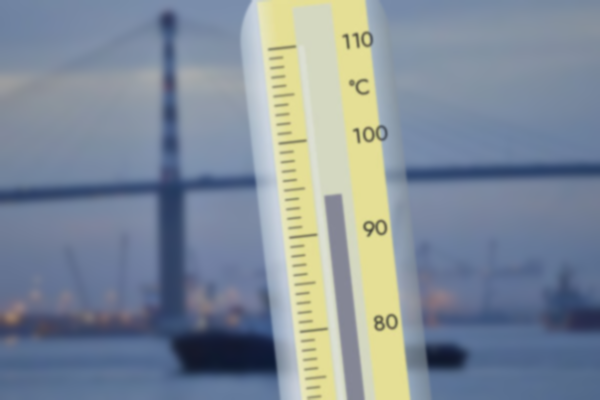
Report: 94°C
